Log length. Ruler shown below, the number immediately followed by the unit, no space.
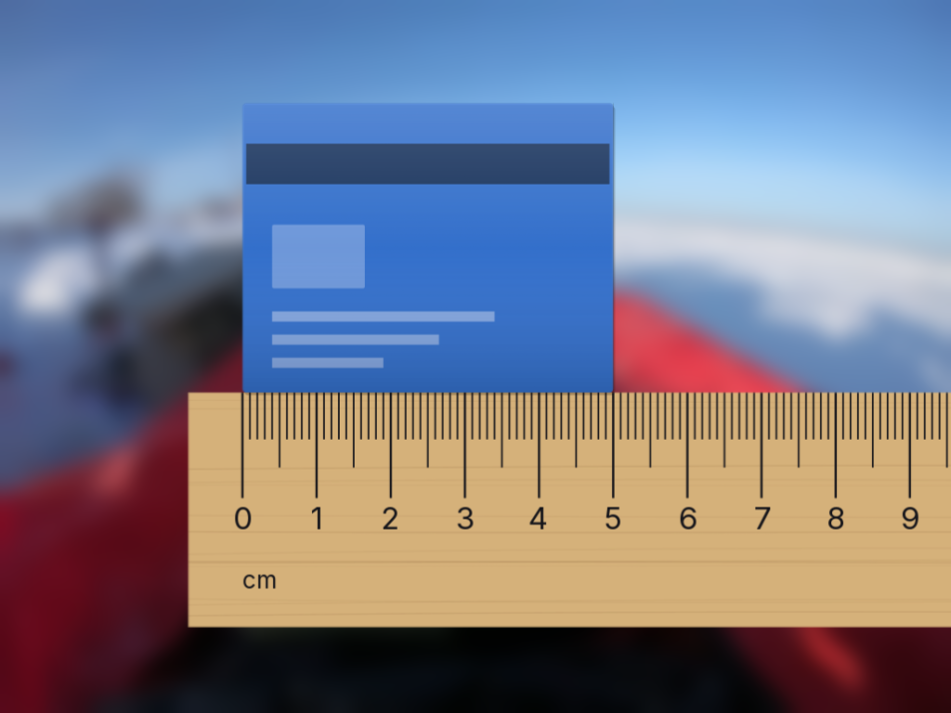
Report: 5cm
